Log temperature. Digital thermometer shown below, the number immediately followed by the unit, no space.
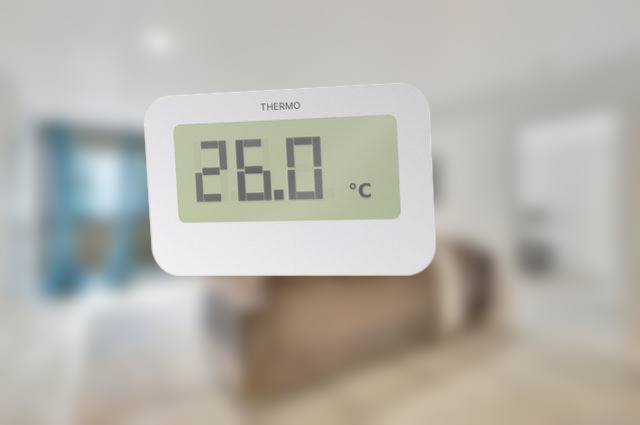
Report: 26.0°C
